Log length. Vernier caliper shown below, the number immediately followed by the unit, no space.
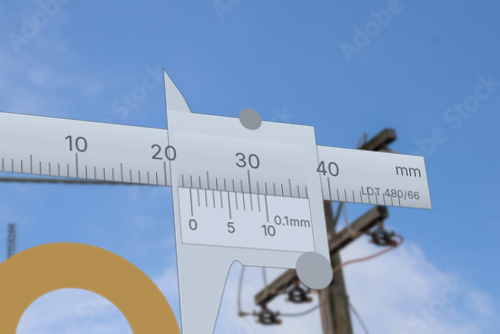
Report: 22.8mm
